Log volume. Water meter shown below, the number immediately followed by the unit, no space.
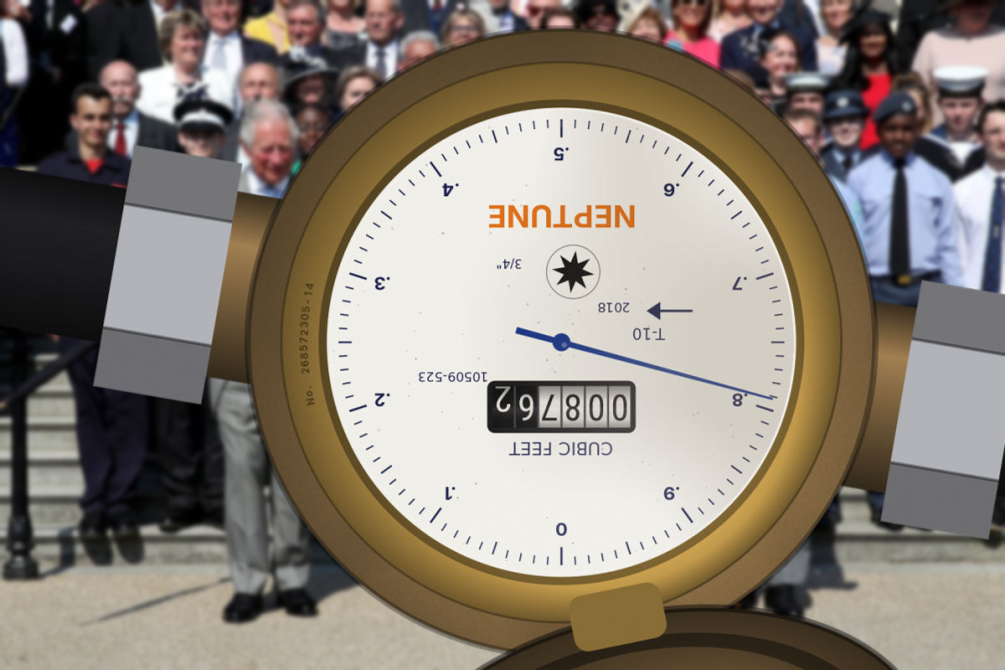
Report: 8761.79ft³
